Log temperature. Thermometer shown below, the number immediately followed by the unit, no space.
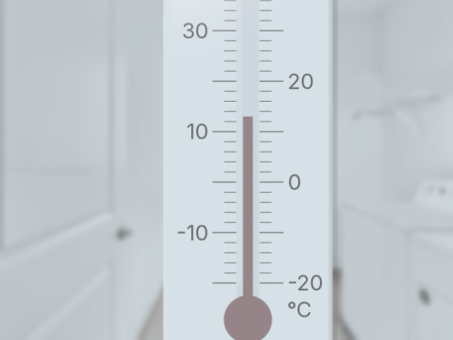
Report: 13°C
